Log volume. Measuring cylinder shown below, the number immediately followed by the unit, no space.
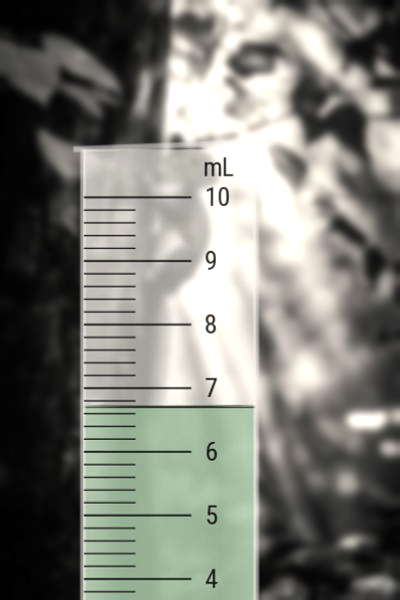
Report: 6.7mL
